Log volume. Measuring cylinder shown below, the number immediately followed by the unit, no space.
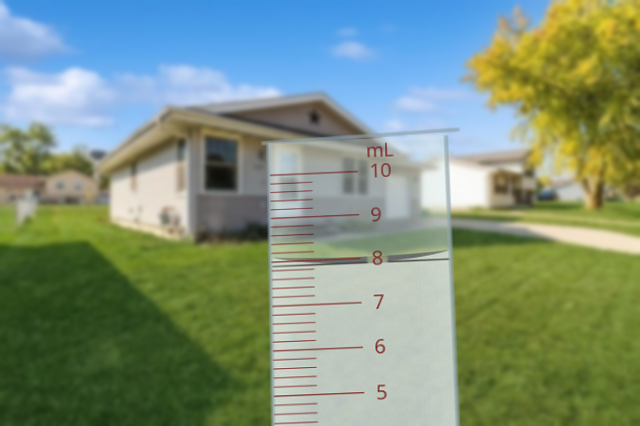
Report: 7.9mL
